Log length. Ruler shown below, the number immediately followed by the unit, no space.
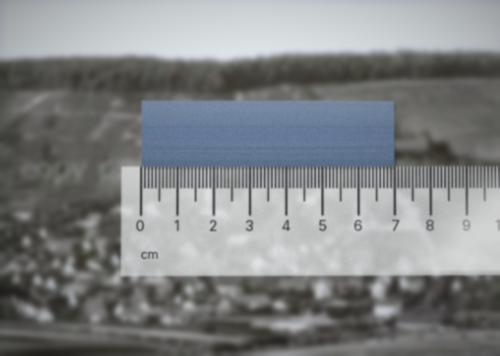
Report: 7cm
